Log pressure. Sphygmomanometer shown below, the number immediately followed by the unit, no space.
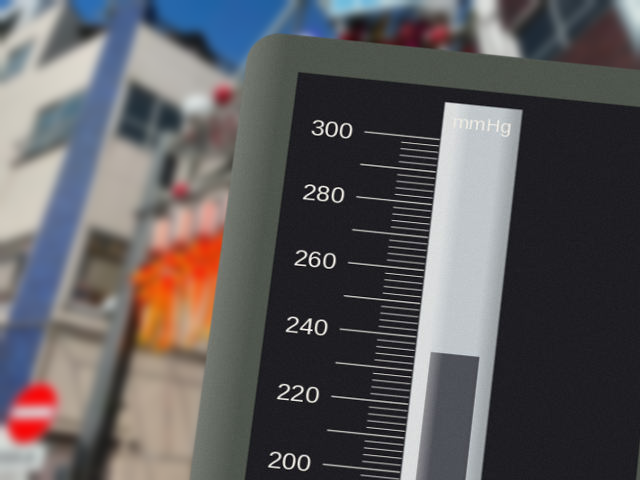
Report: 236mmHg
